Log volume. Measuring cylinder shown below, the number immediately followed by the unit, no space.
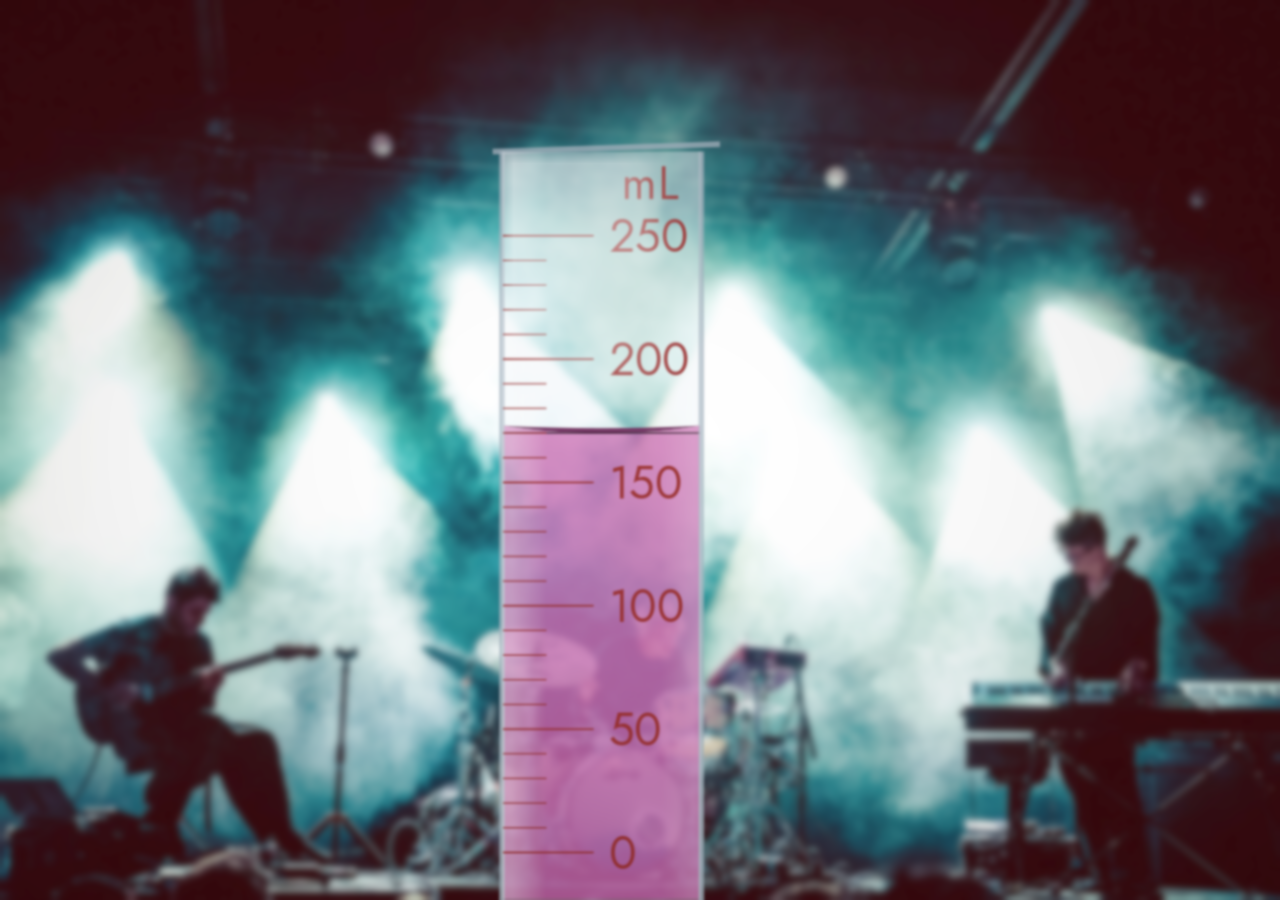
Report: 170mL
